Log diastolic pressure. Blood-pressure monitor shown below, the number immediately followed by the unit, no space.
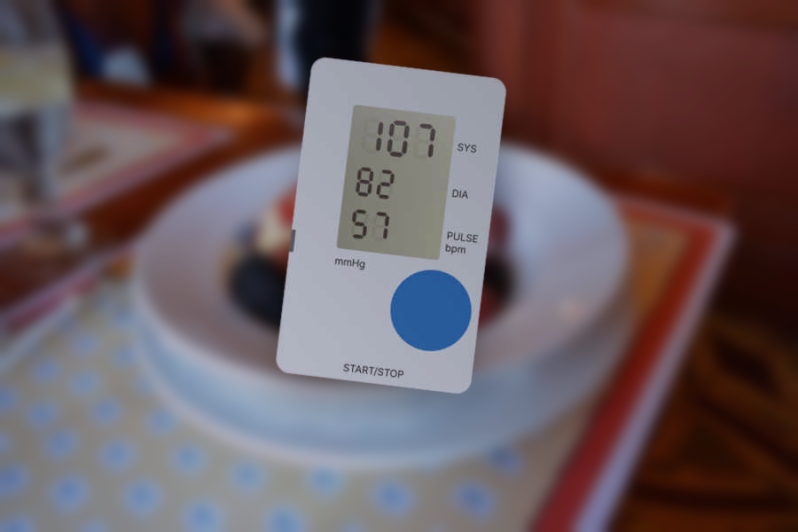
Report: 82mmHg
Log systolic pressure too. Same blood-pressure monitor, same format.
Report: 107mmHg
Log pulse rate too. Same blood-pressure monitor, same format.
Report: 57bpm
